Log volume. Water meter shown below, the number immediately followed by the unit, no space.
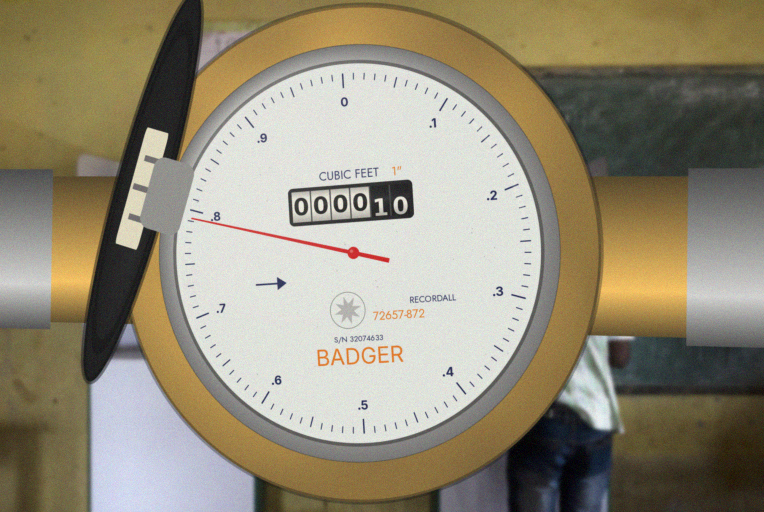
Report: 9.79ft³
